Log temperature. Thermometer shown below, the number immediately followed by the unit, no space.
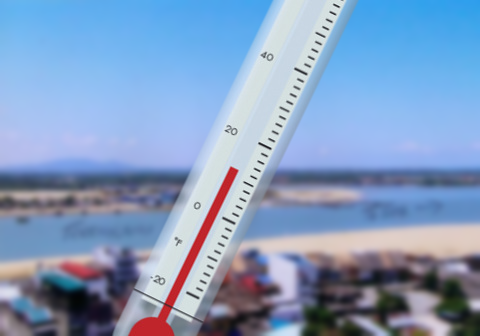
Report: 12°F
